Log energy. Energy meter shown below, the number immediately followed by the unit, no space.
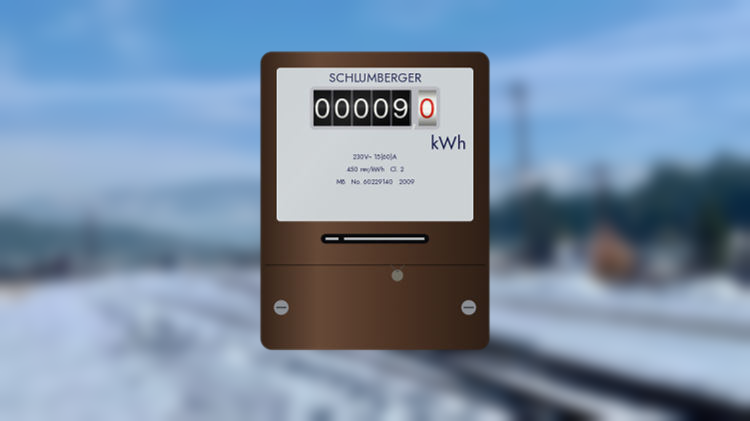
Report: 9.0kWh
